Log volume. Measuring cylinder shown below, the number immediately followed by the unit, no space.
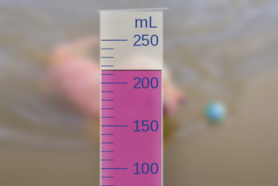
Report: 215mL
